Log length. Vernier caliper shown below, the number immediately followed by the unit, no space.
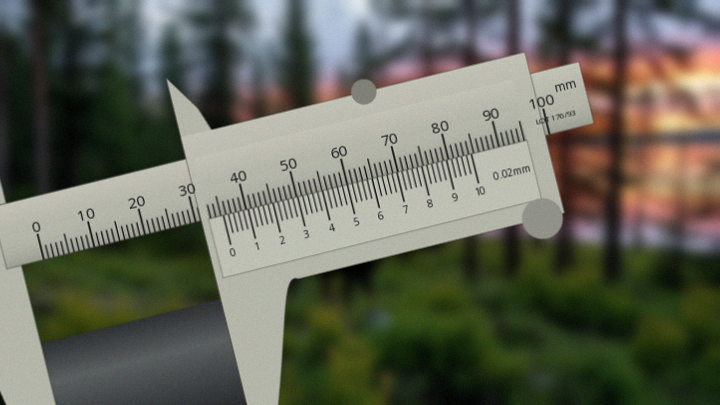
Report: 35.5mm
